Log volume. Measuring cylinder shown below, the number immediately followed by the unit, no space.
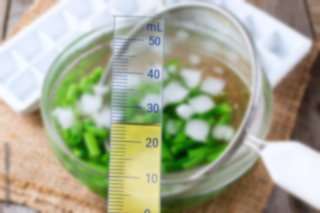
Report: 25mL
